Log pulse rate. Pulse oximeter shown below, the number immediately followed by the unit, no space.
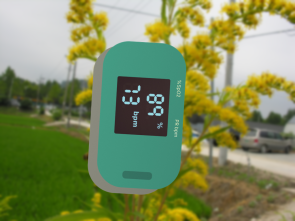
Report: 73bpm
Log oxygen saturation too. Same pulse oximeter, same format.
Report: 89%
